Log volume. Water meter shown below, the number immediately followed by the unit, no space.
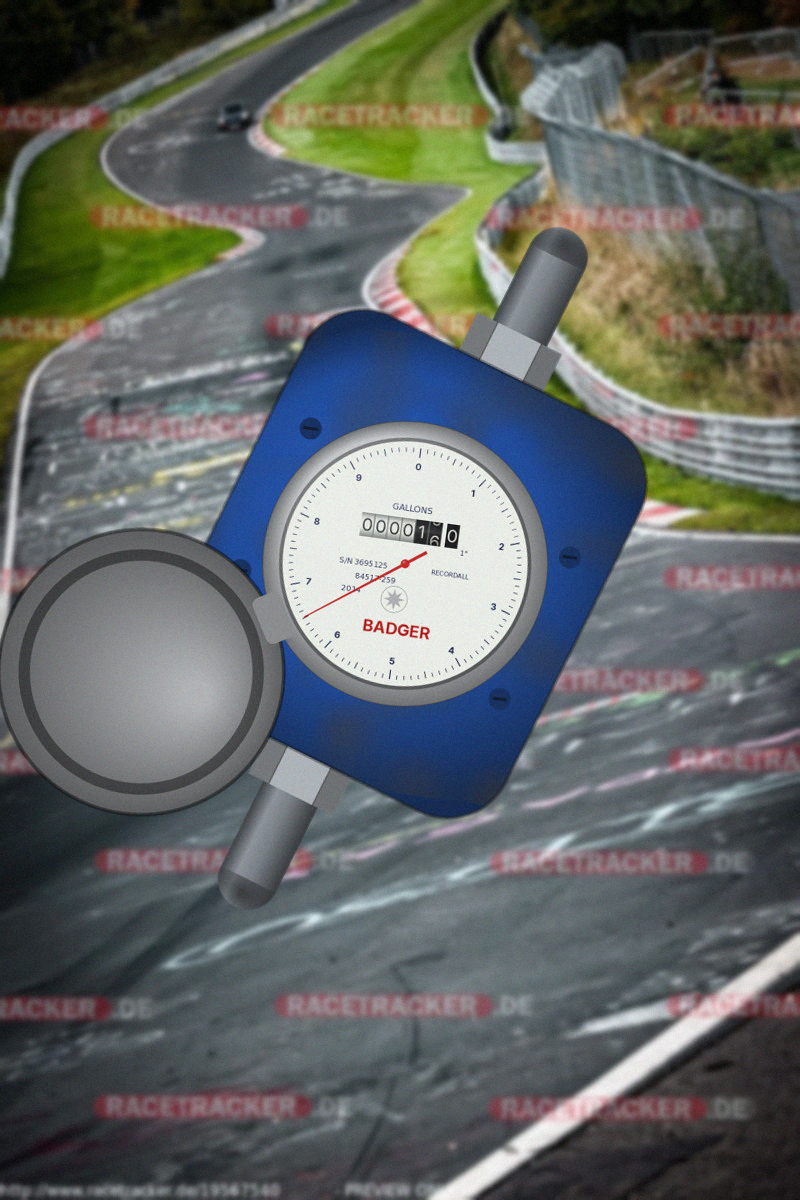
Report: 156.5gal
